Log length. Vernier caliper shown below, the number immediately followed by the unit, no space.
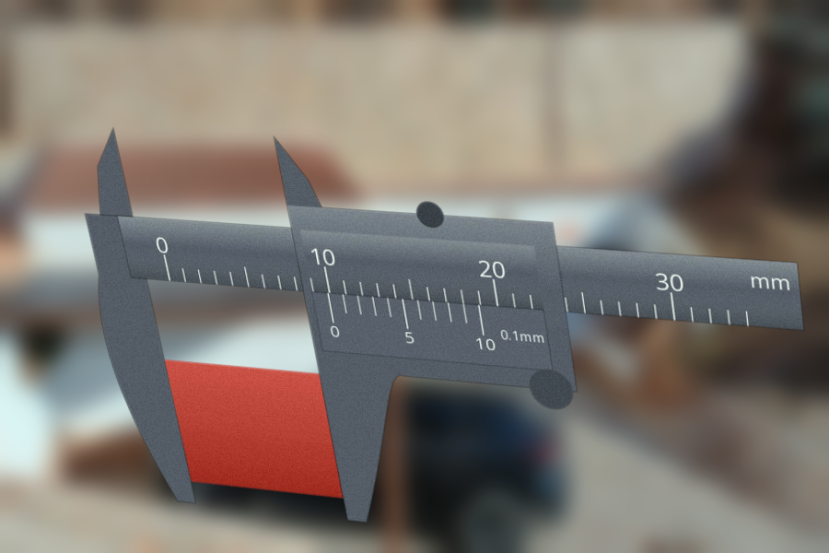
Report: 9.9mm
